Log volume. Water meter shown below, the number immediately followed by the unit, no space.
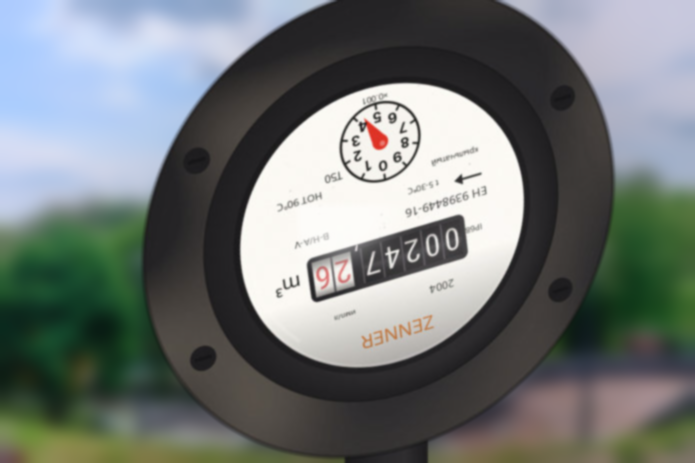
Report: 247.264m³
